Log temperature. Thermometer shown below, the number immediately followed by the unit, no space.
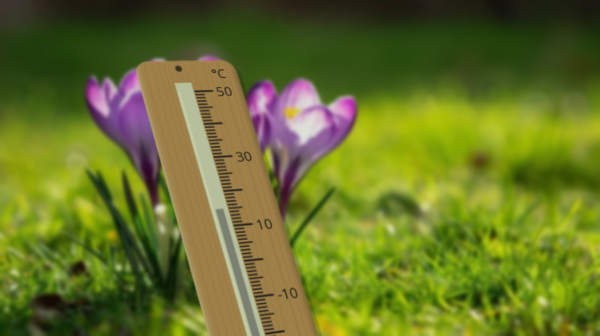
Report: 15°C
